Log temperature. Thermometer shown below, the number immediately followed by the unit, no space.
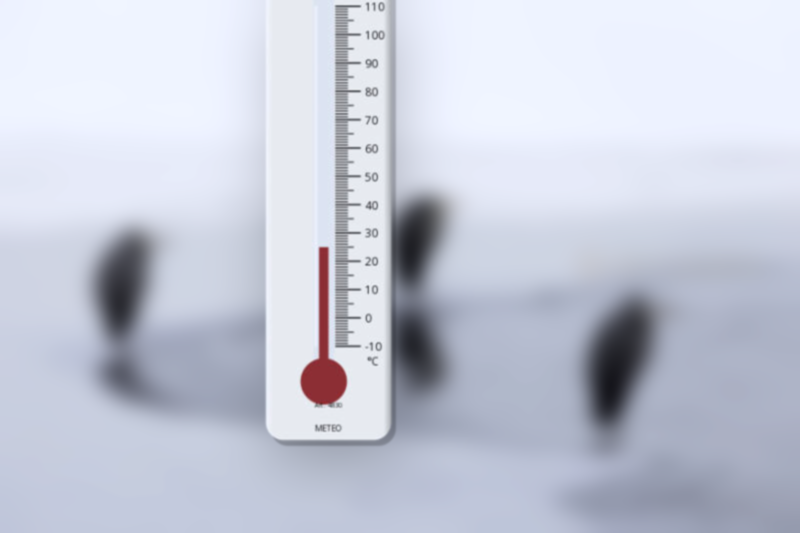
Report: 25°C
